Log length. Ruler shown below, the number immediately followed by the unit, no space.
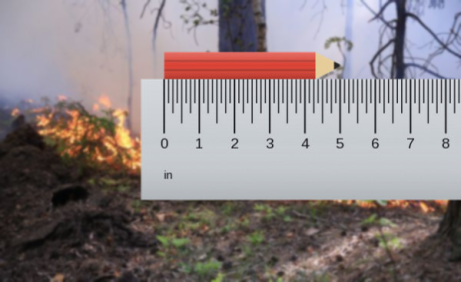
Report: 5in
